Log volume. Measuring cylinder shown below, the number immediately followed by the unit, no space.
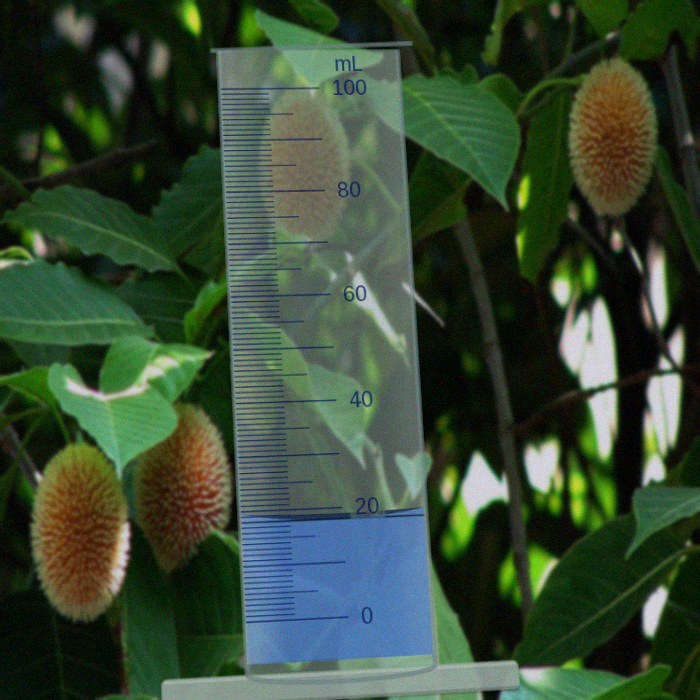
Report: 18mL
